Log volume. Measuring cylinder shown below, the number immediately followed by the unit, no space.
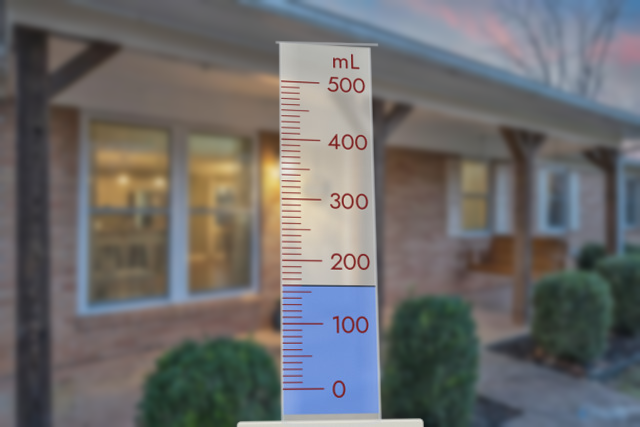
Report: 160mL
